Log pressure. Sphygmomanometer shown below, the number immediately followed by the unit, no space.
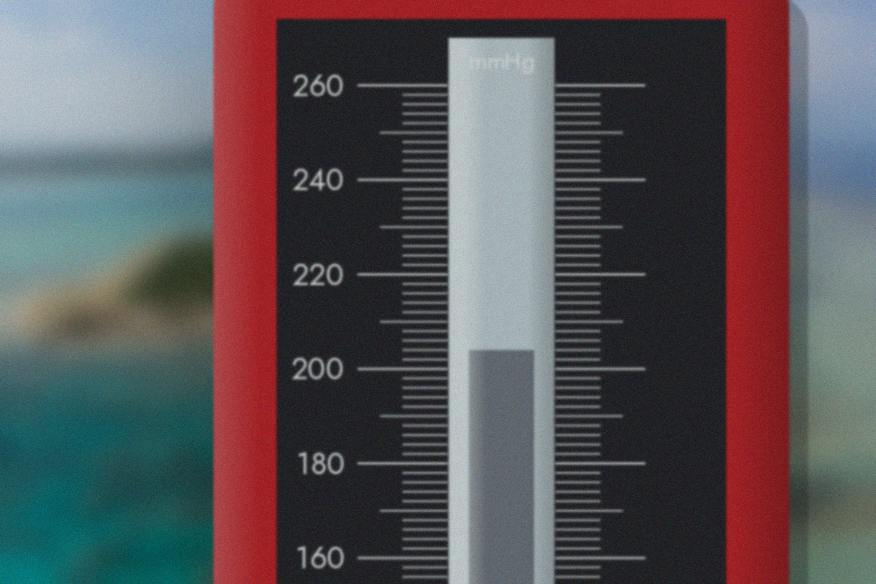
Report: 204mmHg
